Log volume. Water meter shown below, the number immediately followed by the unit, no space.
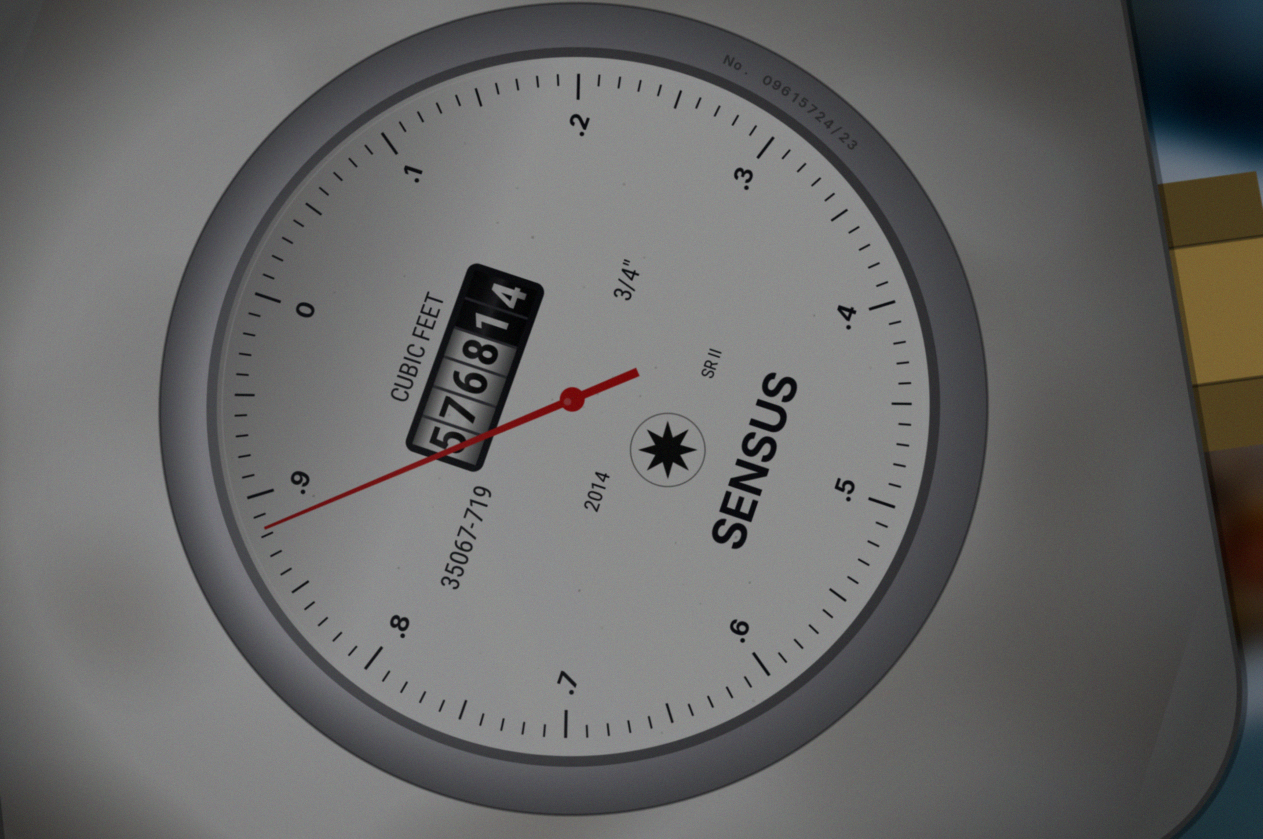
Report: 576813.88ft³
